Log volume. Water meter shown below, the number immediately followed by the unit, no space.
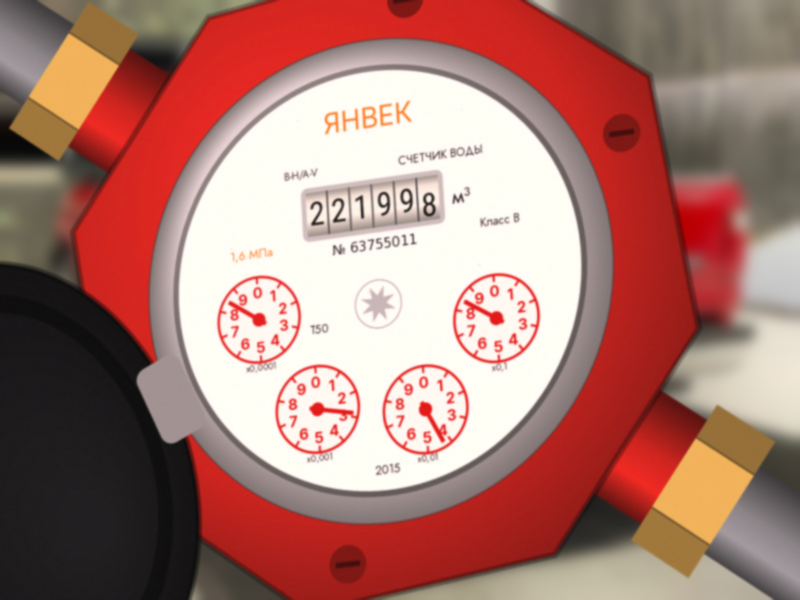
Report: 221997.8428m³
